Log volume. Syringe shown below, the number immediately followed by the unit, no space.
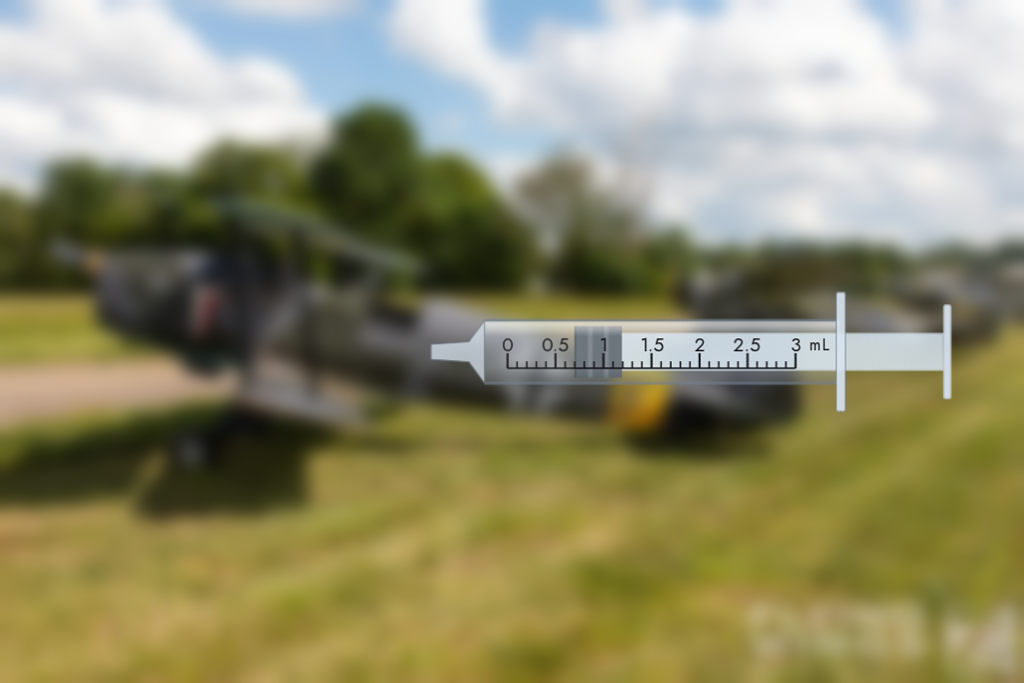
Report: 0.7mL
